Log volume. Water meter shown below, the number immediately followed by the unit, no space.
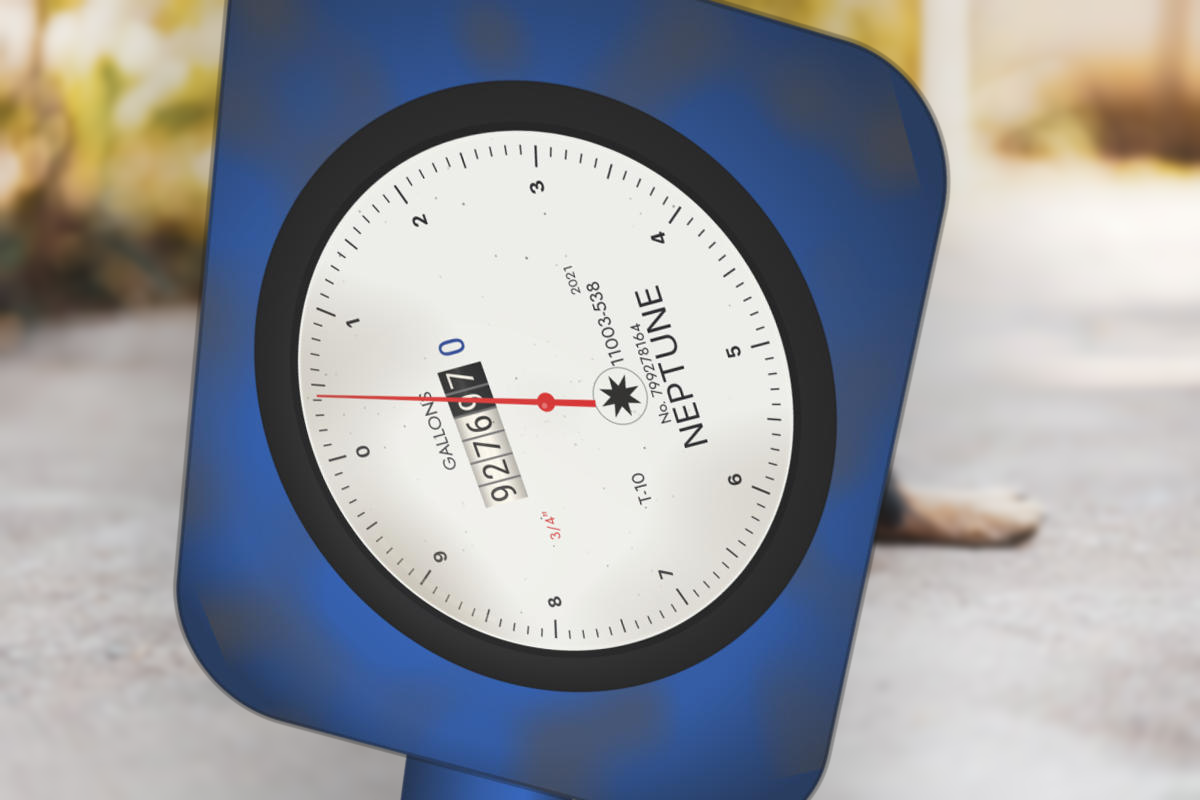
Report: 9276970.4gal
